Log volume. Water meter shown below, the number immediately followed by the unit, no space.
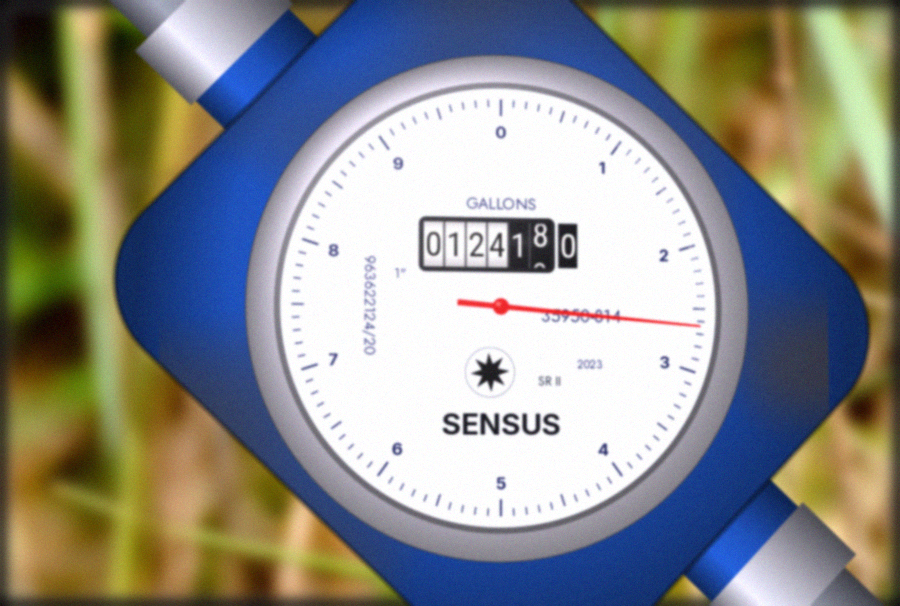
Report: 124182.6gal
